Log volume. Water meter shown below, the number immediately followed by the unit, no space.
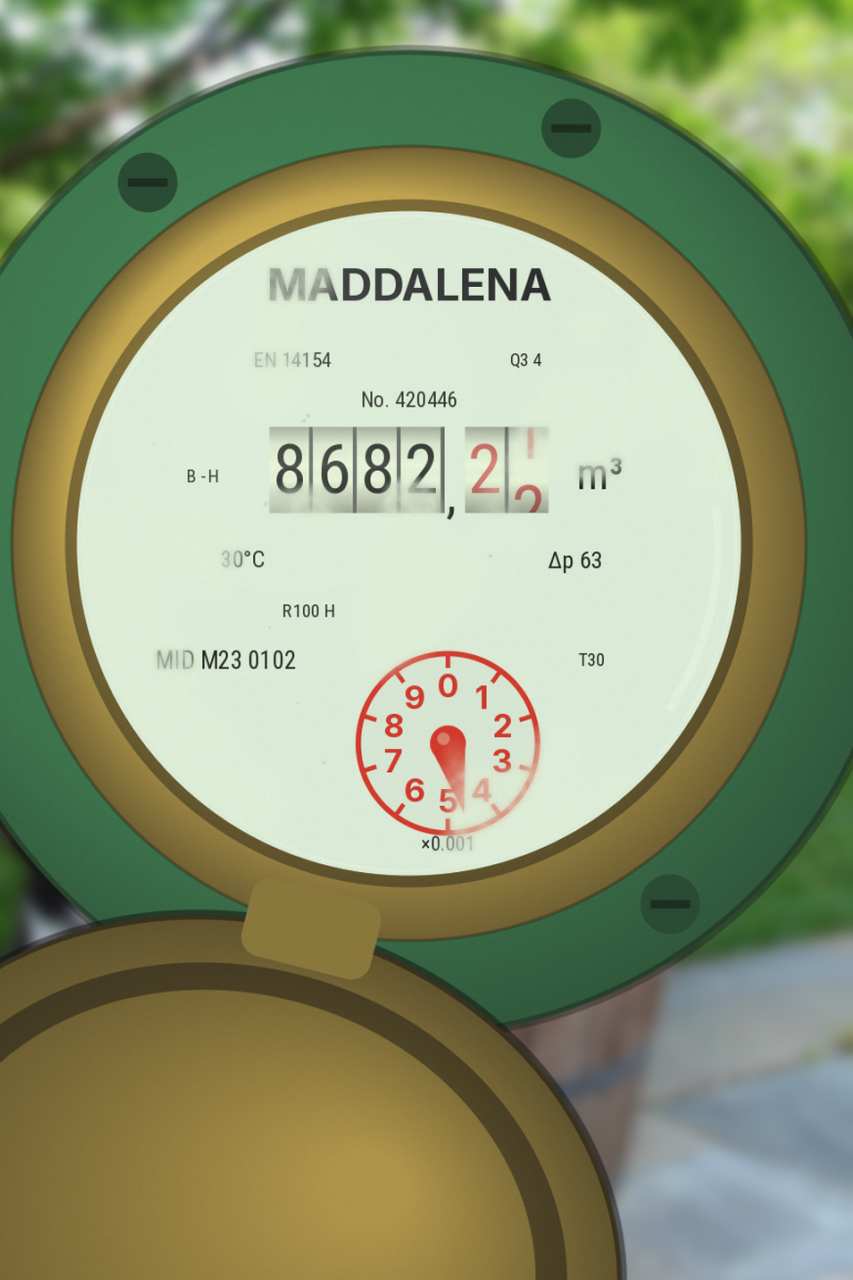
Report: 8682.214m³
